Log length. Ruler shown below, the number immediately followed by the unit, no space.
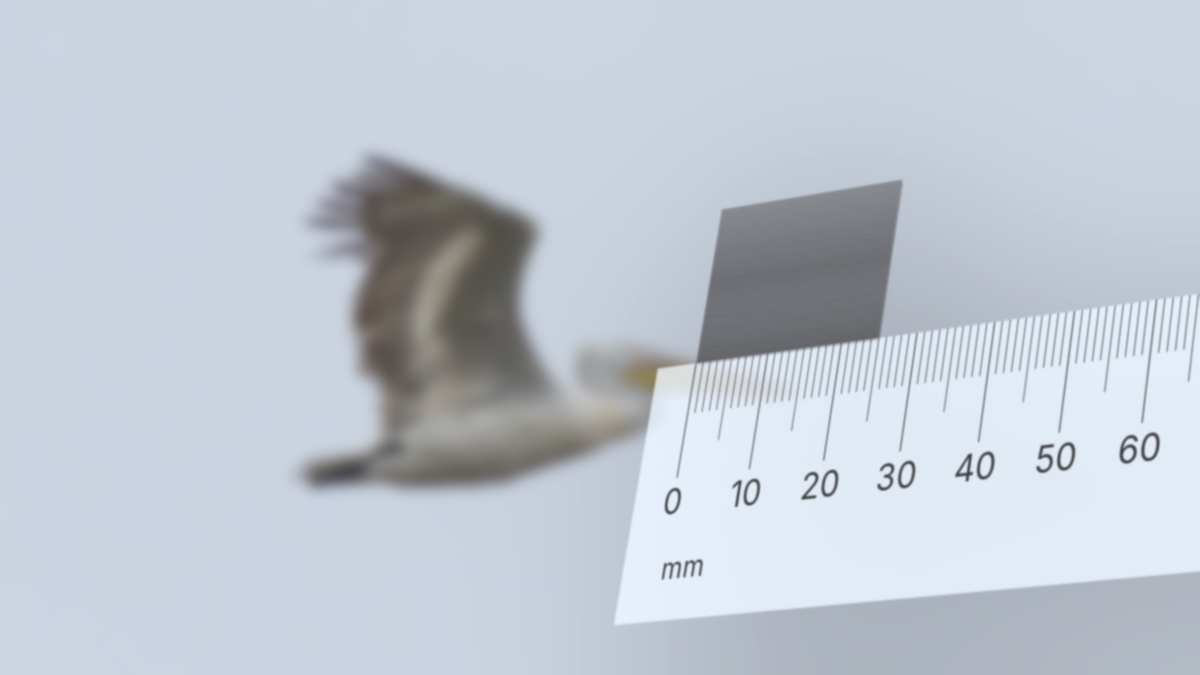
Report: 25mm
